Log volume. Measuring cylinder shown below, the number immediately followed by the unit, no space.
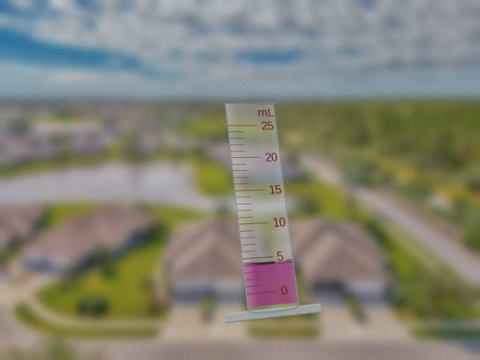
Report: 4mL
